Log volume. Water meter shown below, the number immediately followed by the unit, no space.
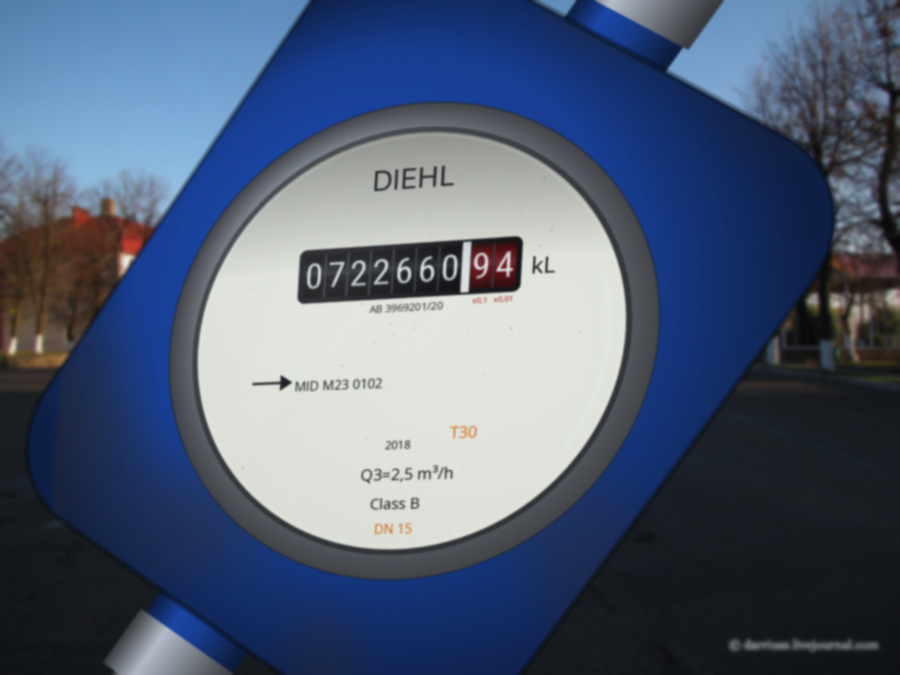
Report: 722660.94kL
